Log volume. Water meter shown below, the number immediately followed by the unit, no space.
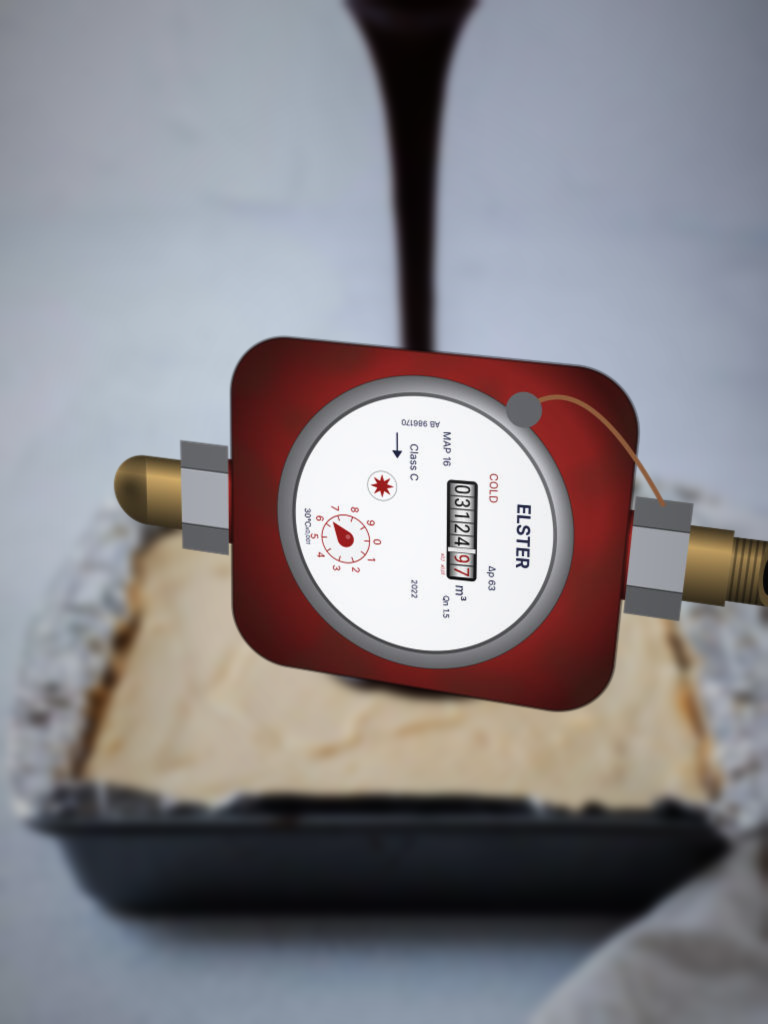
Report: 3124.976m³
